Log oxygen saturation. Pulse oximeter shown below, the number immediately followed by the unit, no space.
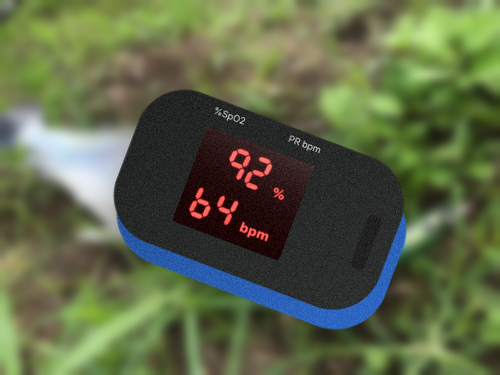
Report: 92%
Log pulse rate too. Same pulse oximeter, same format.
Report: 64bpm
